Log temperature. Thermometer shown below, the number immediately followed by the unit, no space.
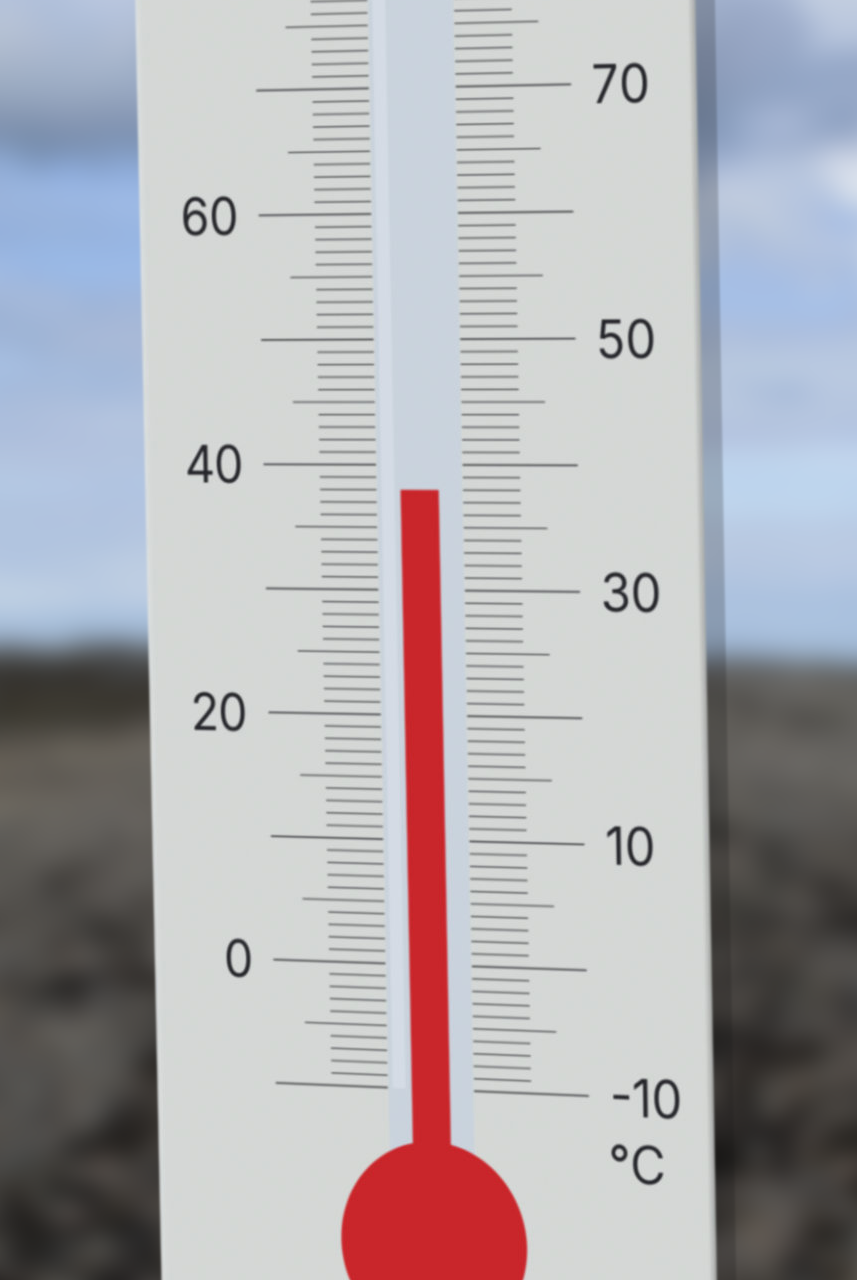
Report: 38°C
